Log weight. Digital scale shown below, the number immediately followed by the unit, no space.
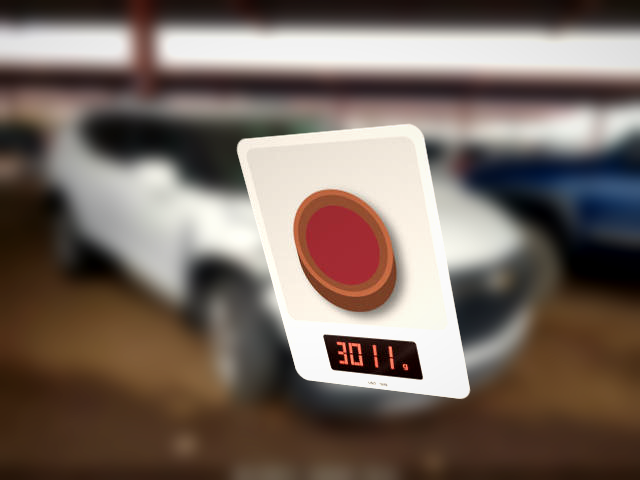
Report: 3011g
